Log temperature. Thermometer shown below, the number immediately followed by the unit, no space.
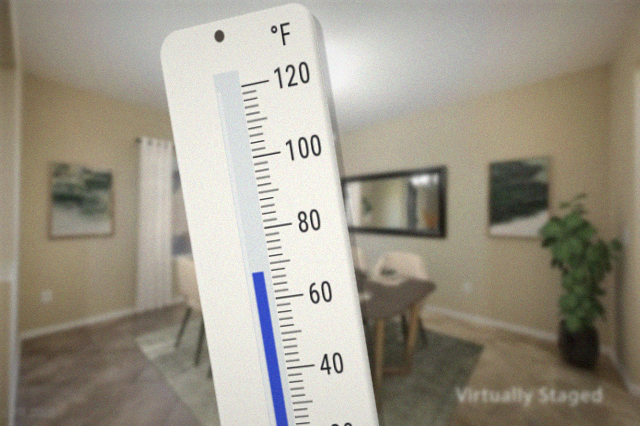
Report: 68°F
